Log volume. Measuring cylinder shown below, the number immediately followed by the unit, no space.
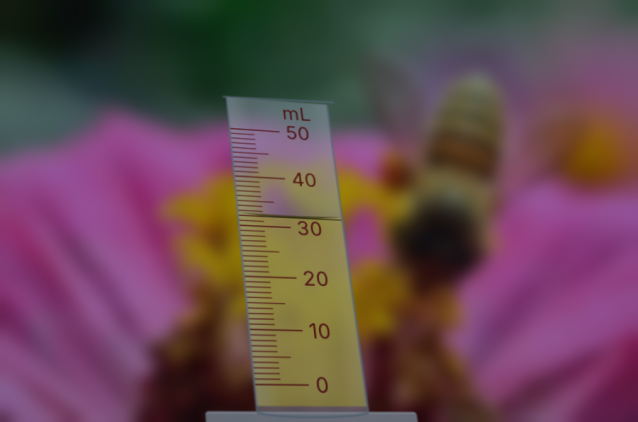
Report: 32mL
